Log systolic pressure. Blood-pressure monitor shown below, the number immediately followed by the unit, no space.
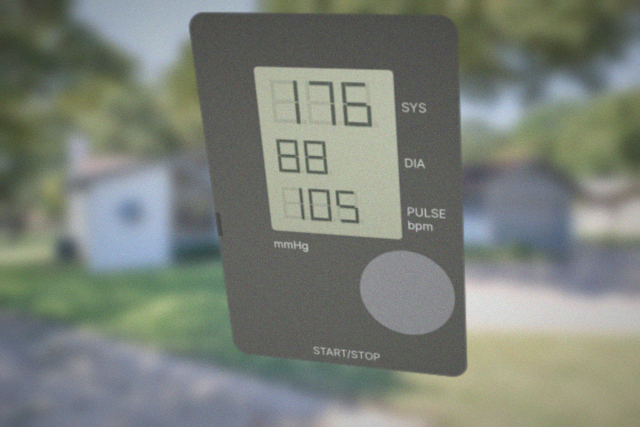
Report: 176mmHg
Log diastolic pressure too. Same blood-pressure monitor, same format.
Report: 88mmHg
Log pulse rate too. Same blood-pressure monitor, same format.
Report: 105bpm
